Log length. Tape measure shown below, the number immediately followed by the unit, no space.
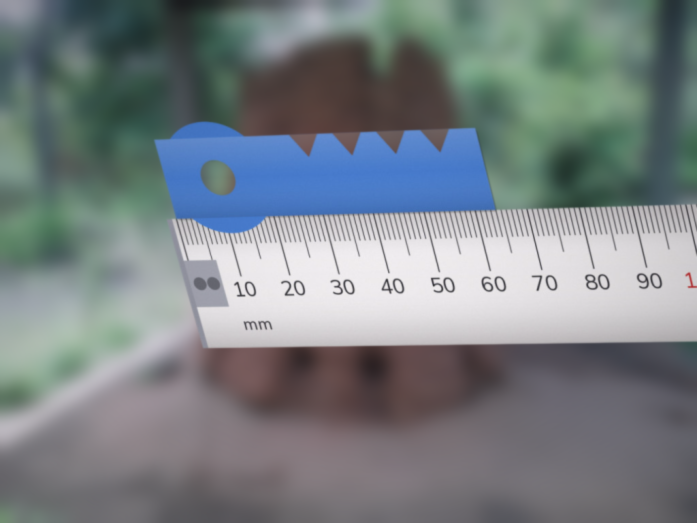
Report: 64mm
